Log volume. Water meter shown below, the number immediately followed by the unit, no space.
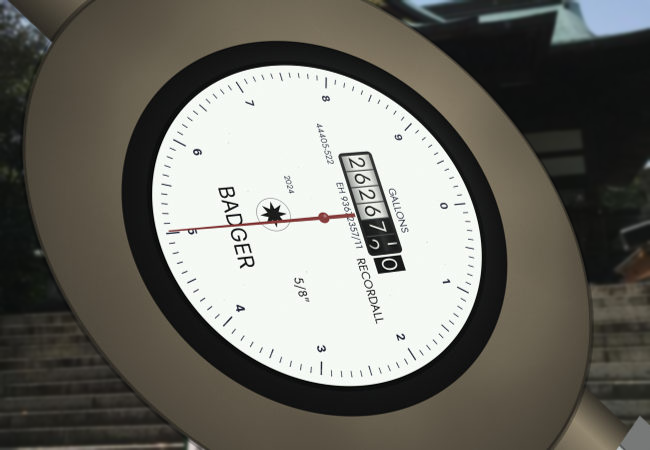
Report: 2626715.0gal
